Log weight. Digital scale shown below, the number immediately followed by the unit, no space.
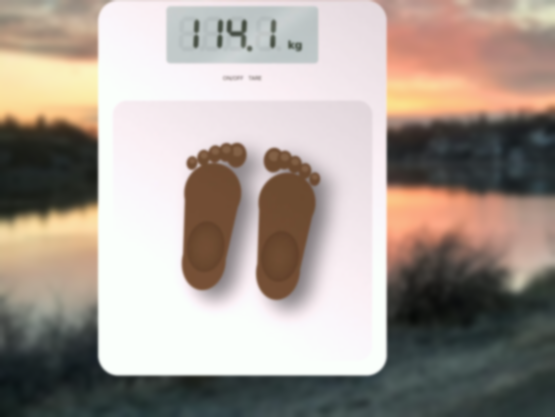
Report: 114.1kg
